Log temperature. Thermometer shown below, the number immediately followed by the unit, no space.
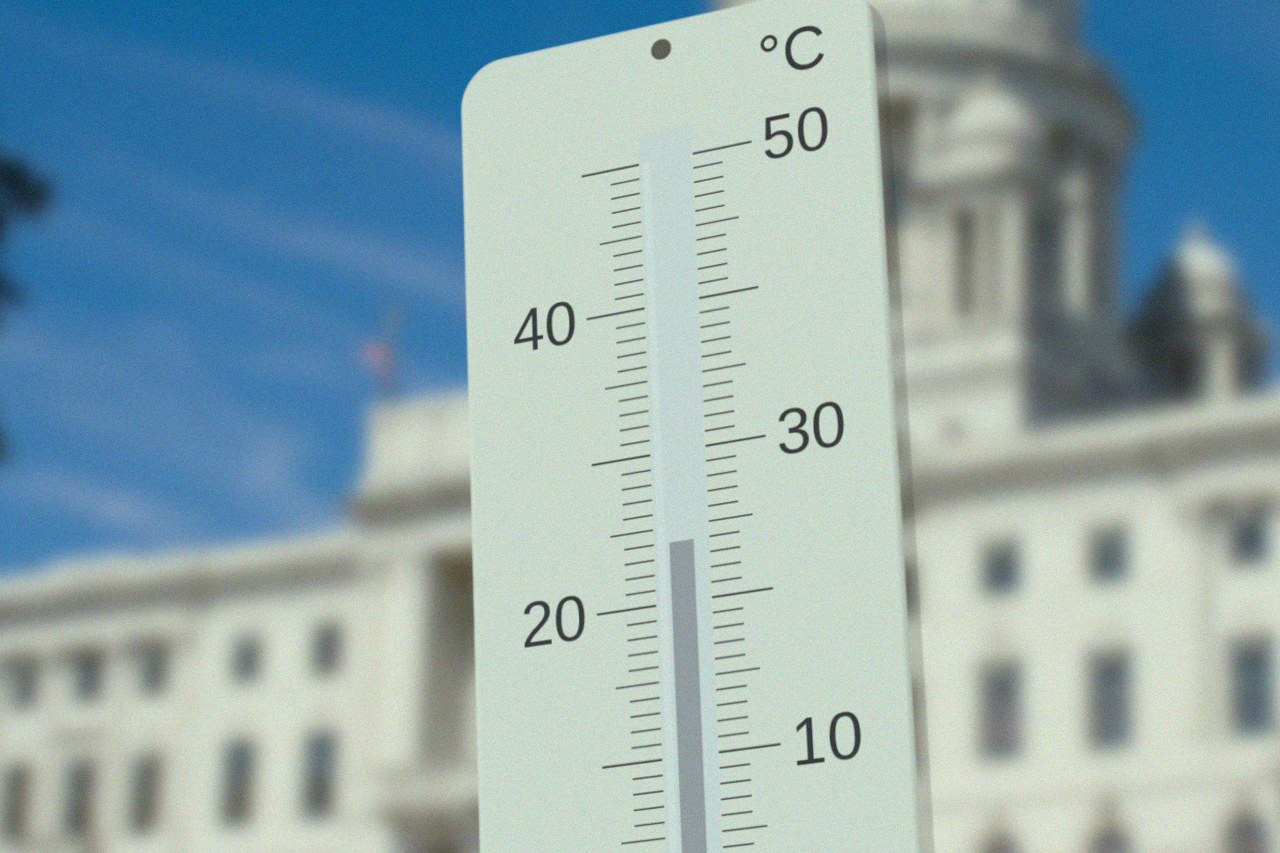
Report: 24°C
